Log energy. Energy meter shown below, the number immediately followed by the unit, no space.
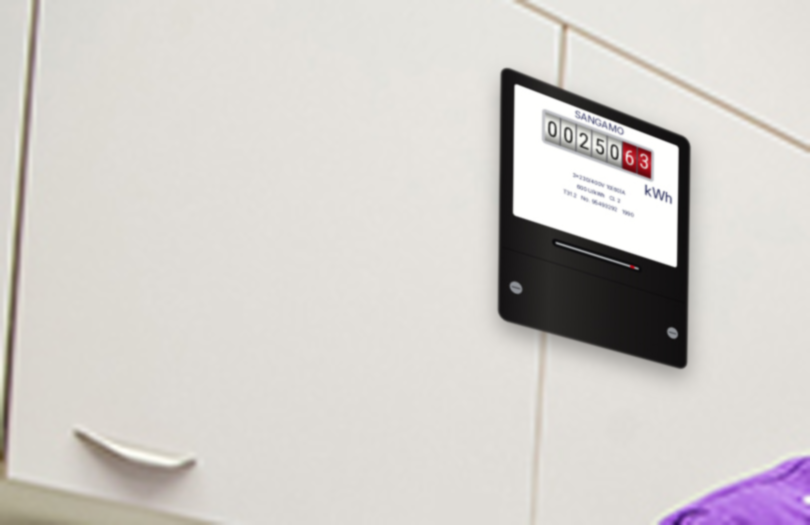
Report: 250.63kWh
